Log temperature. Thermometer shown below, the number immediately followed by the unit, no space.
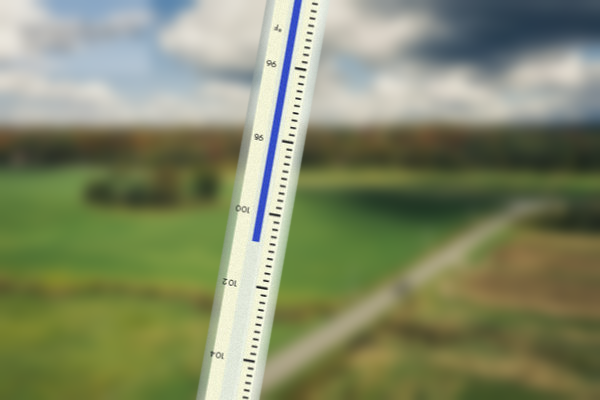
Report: 100.8°F
